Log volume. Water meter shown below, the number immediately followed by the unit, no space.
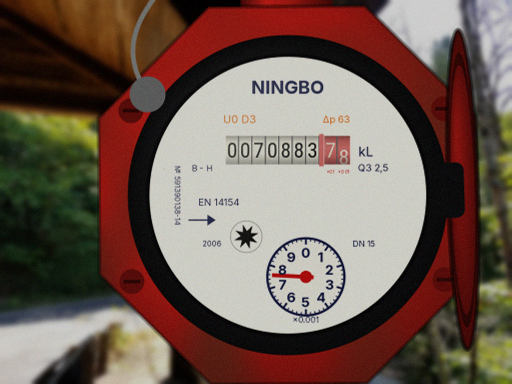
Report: 70883.777kL
